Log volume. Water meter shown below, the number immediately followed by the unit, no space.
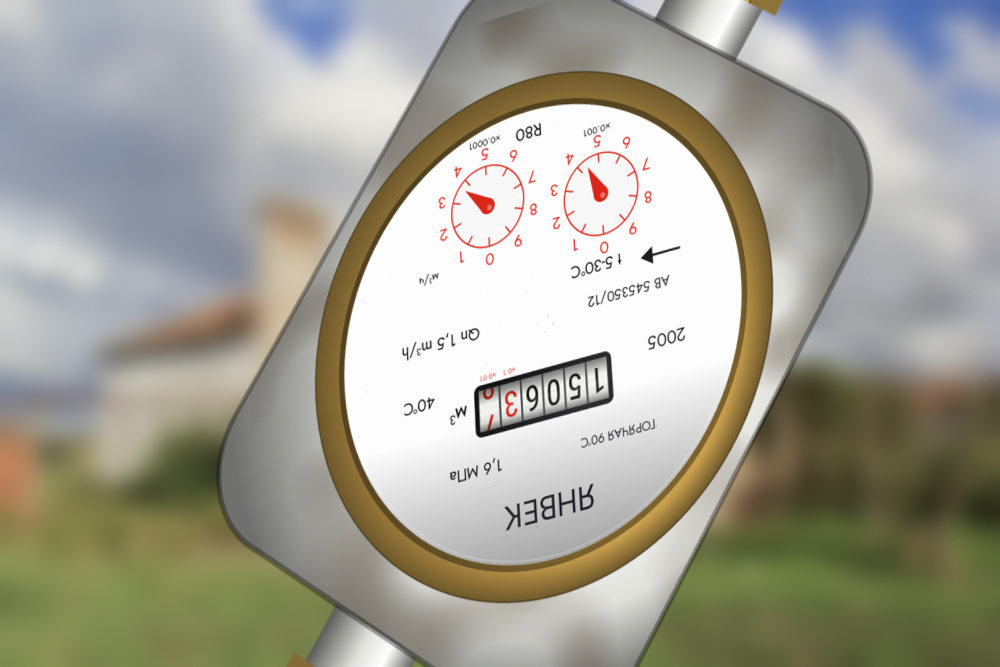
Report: 1506.3743m³
